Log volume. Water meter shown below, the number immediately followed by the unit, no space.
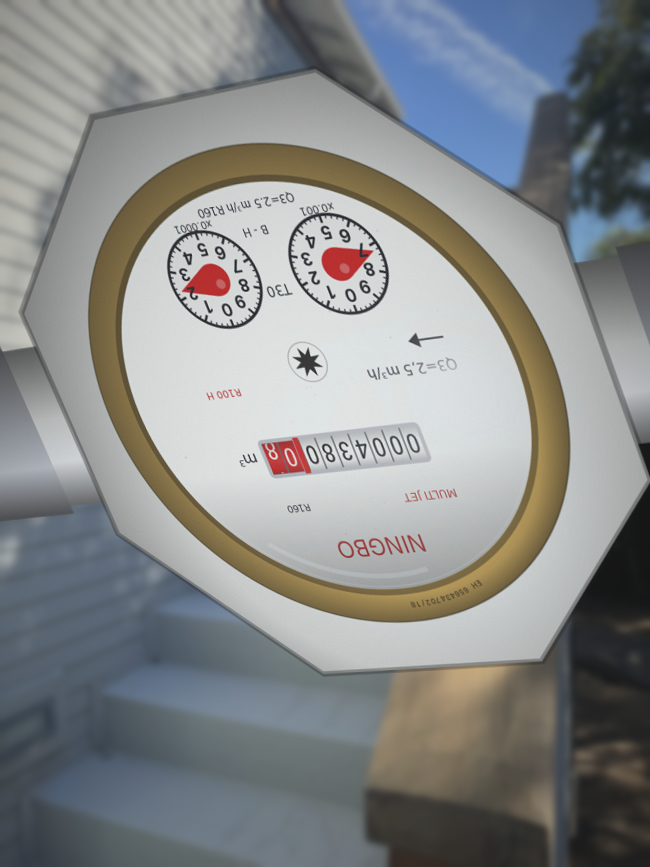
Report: 4380.0772m³
